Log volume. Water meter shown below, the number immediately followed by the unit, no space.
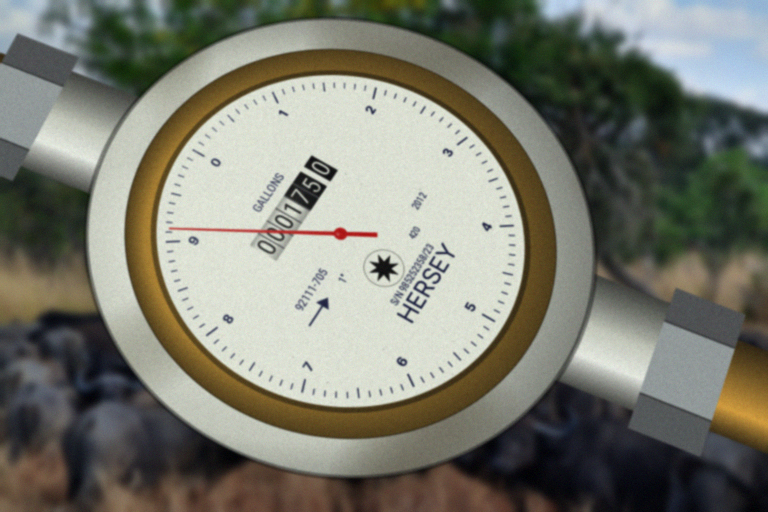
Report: 1749.1gal
